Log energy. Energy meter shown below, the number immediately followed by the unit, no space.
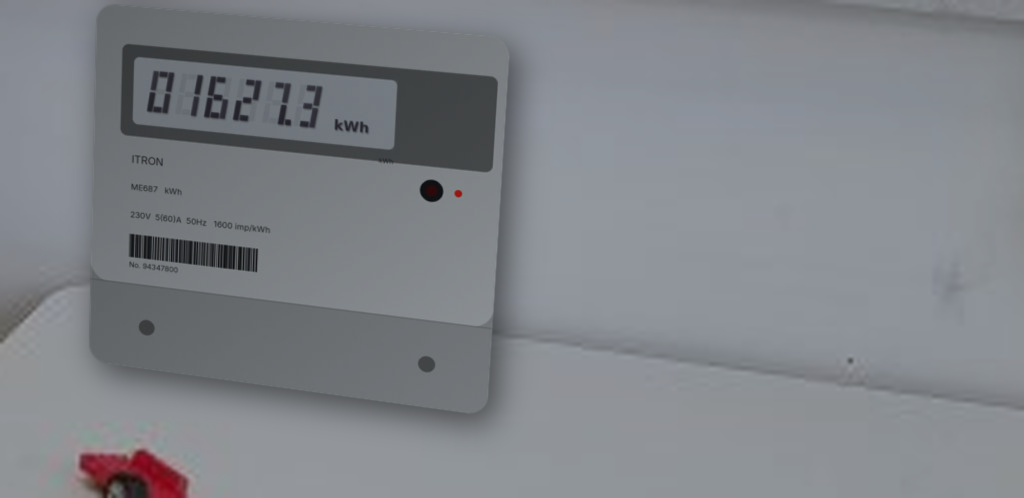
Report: 1627.3kWh
